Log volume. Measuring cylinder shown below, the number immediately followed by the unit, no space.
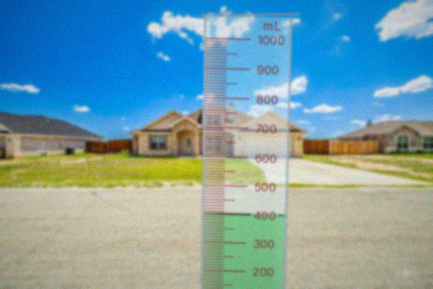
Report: 400mL
